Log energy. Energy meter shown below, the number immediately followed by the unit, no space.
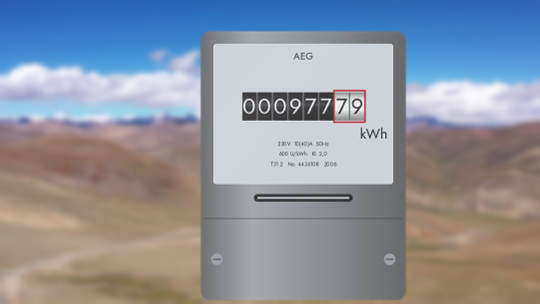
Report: 977.79kWh
